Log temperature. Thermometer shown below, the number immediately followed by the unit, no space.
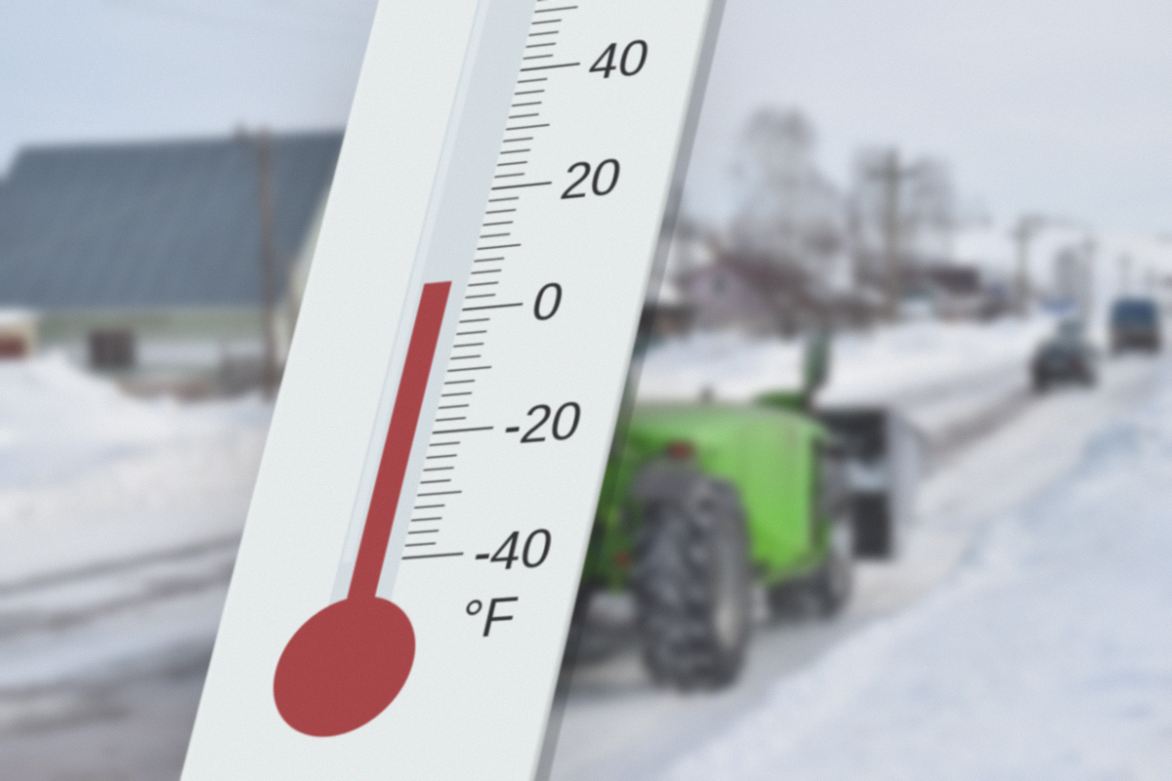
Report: 5°F
